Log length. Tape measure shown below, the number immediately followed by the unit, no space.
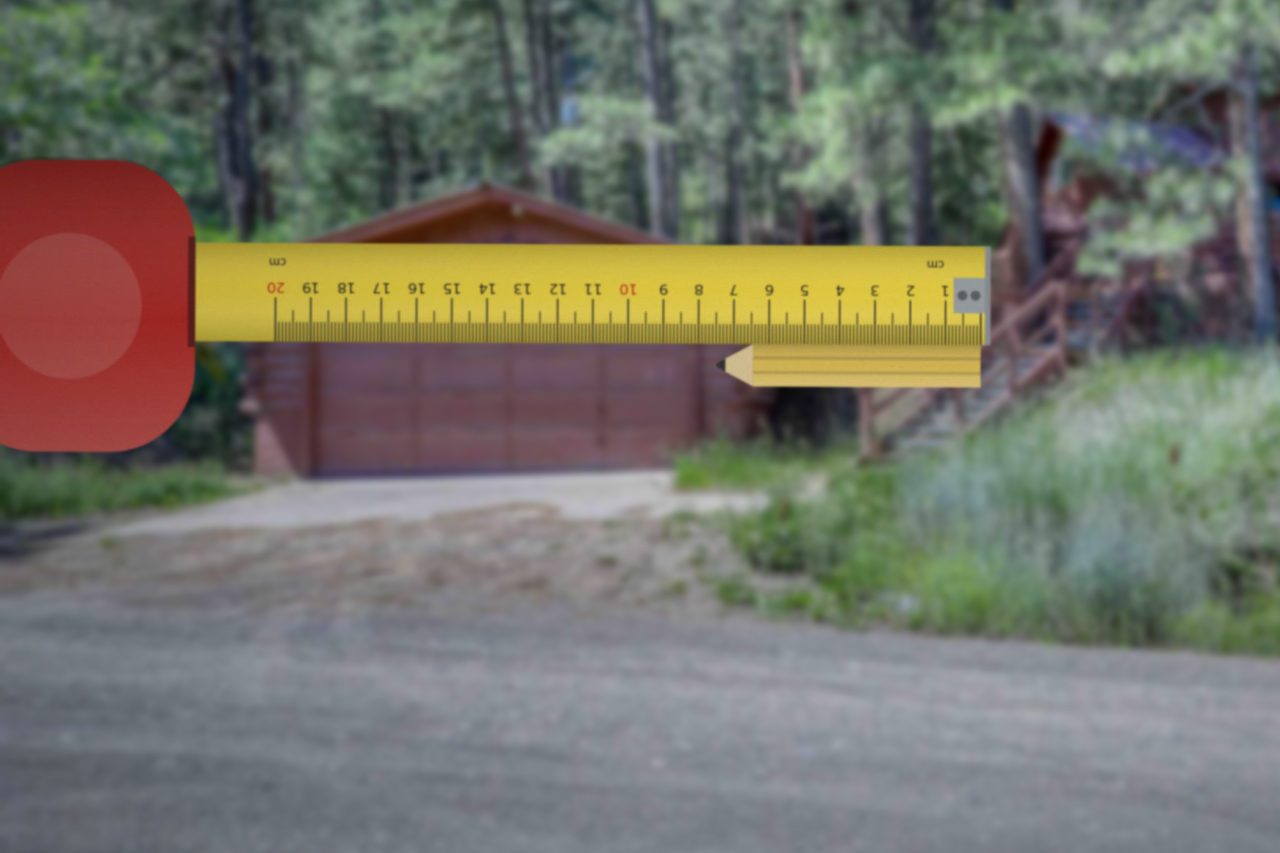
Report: 7.5cm
